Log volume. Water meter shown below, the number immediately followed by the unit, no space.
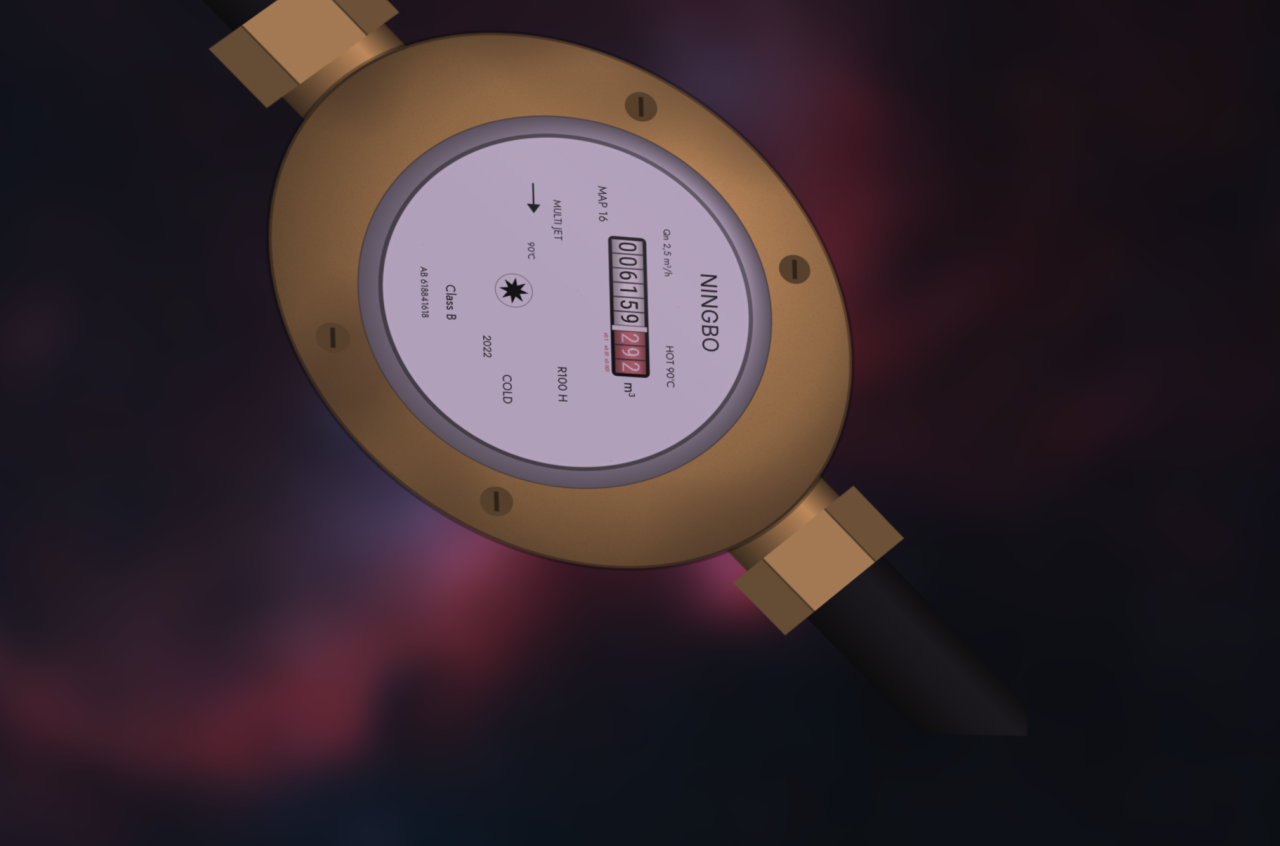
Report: 6159.292m³
